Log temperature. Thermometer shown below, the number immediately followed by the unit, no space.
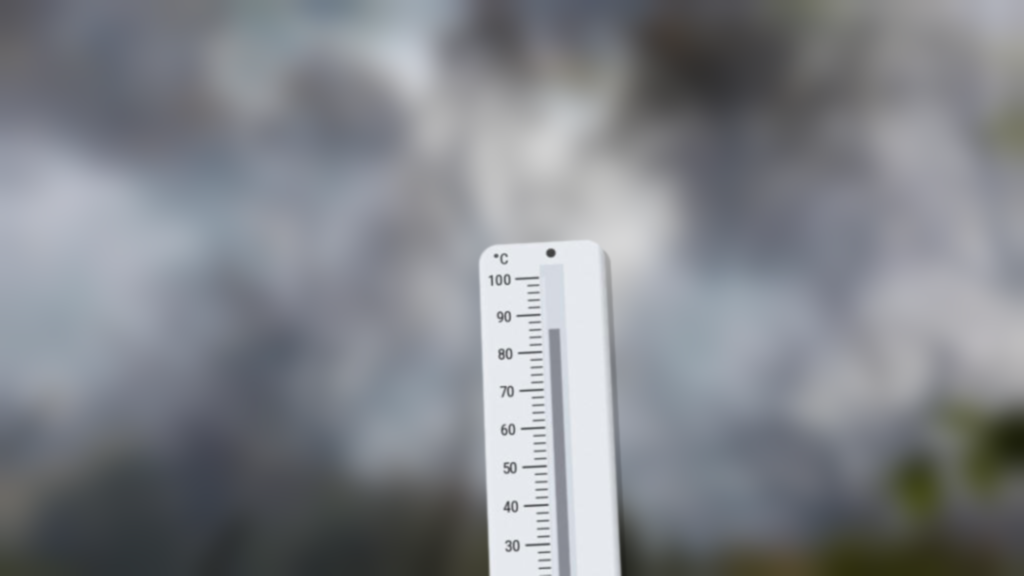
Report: 86°C
